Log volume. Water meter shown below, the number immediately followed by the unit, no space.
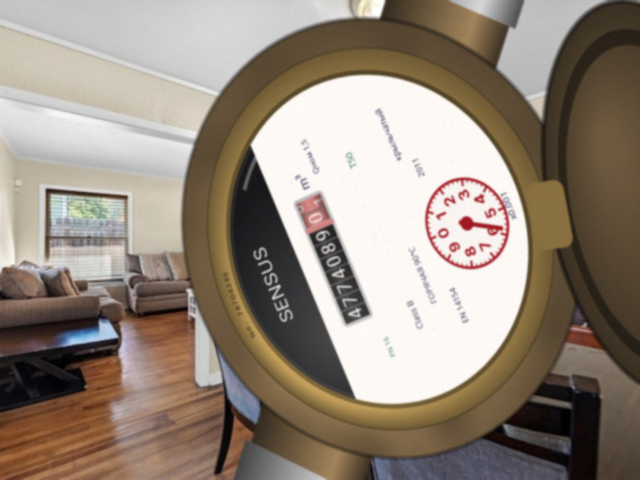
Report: 4774089.005m³
